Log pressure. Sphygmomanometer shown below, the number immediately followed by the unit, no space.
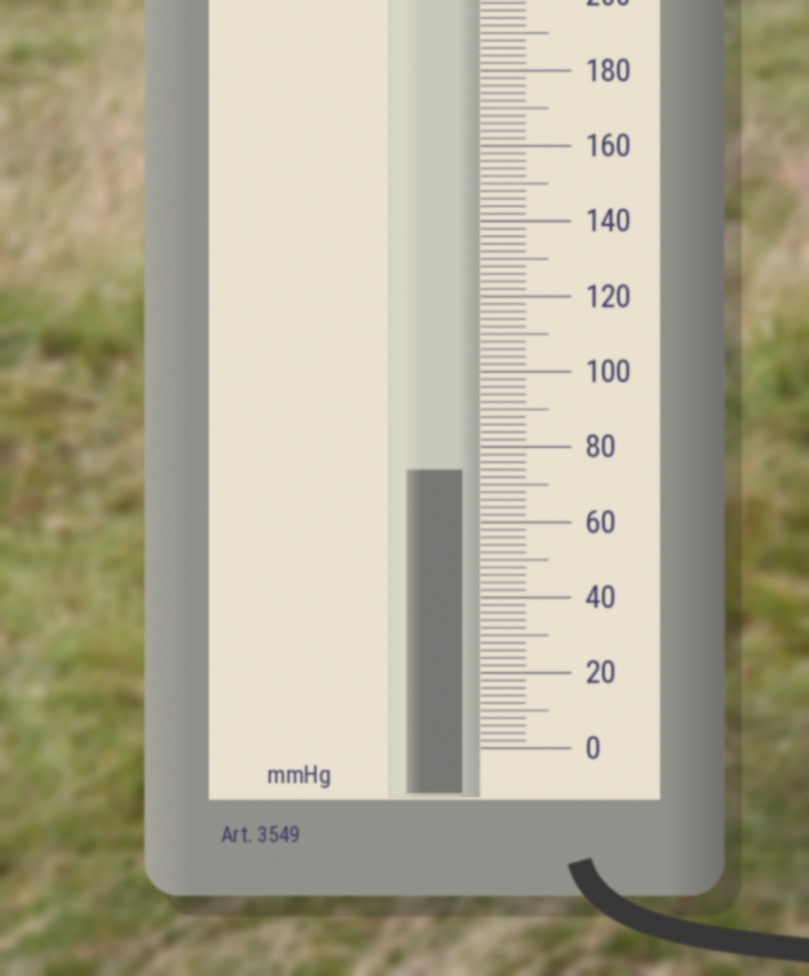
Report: 74mmHg
